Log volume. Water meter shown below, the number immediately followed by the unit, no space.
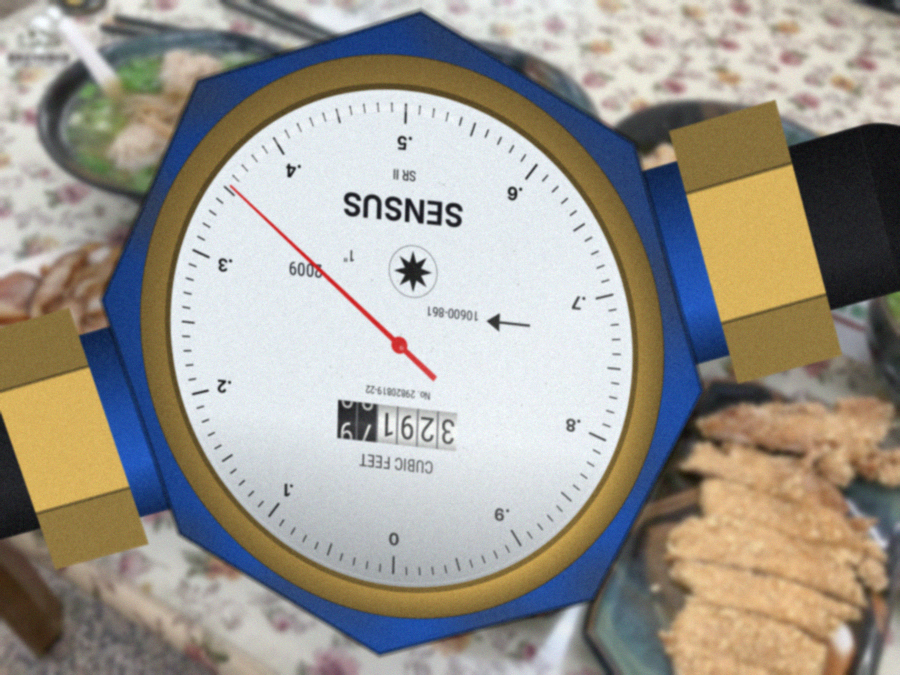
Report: 329179.35ft³
